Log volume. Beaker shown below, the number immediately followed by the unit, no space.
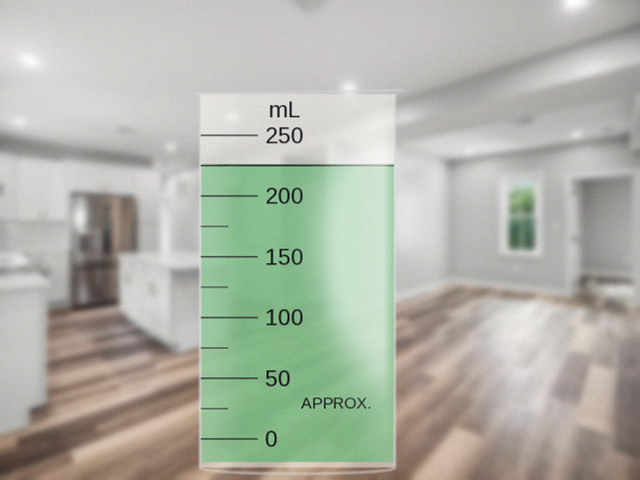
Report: 225mL
